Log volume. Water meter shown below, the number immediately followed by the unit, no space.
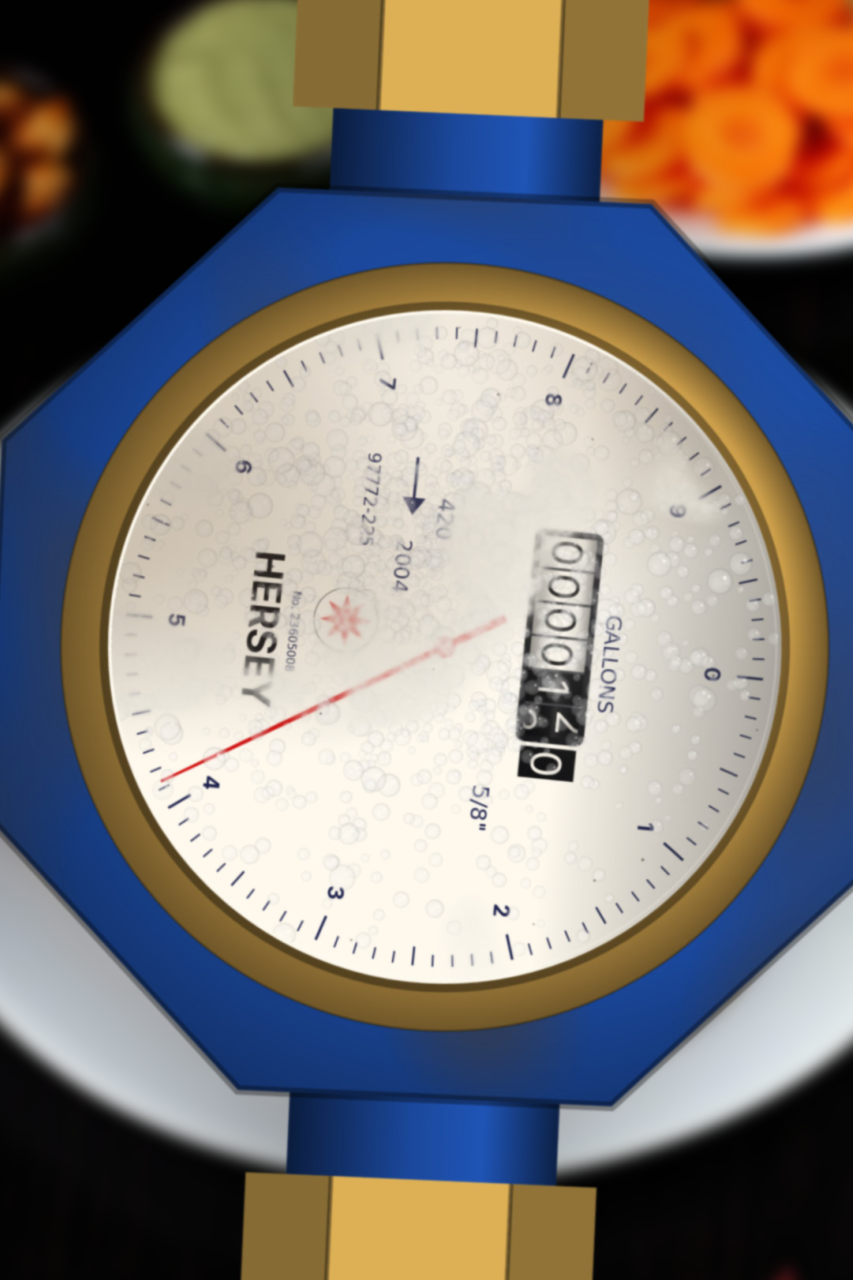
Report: 124.1gal
